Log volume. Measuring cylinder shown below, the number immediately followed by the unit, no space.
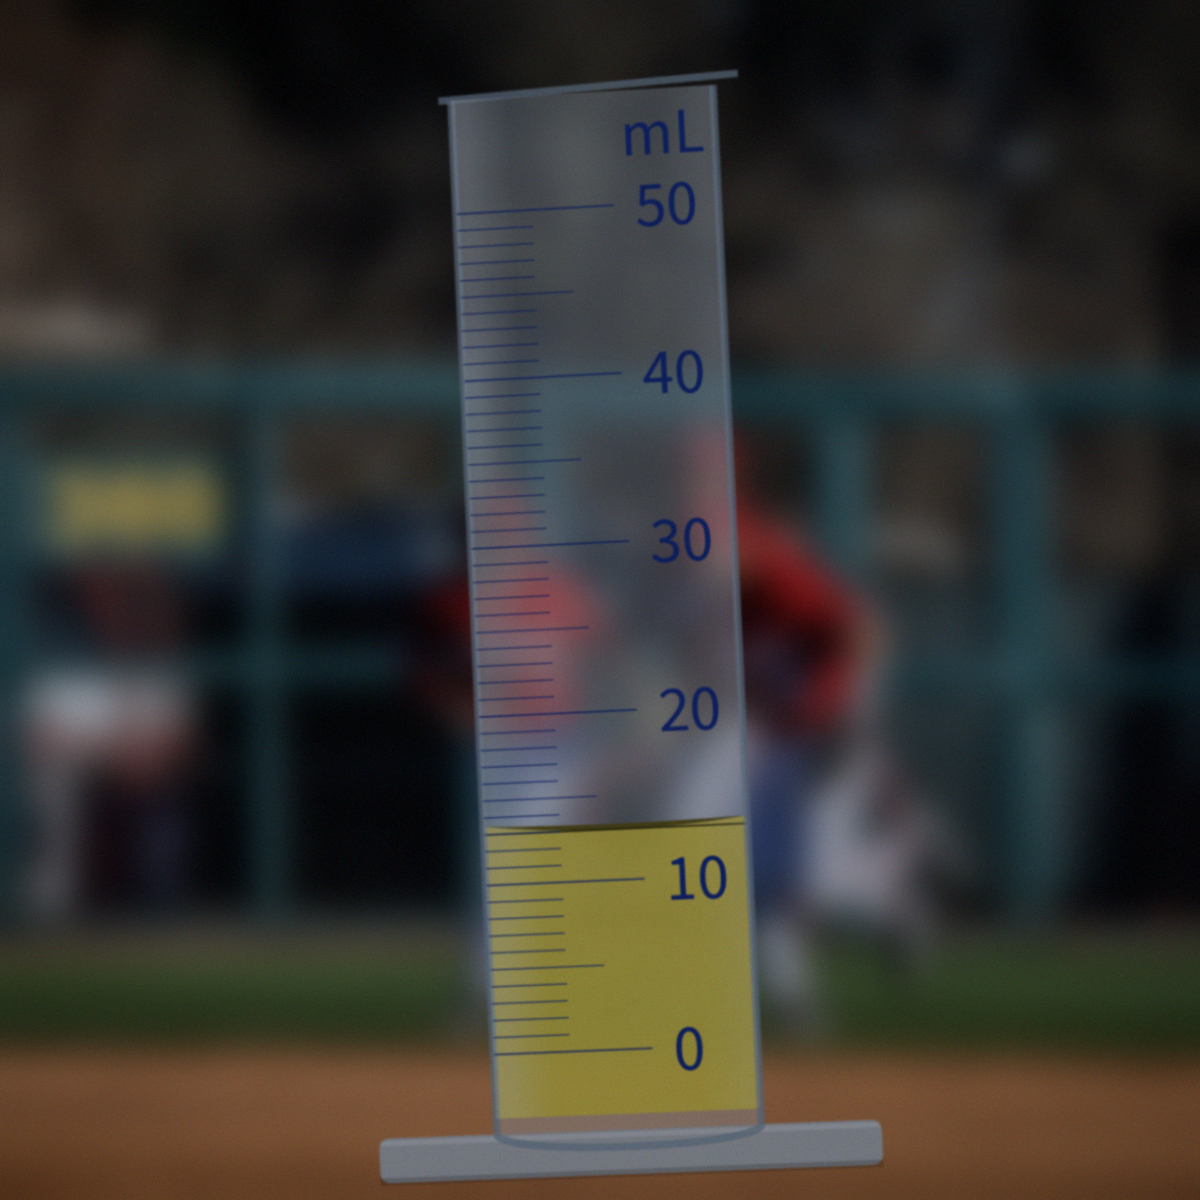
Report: 13mL
